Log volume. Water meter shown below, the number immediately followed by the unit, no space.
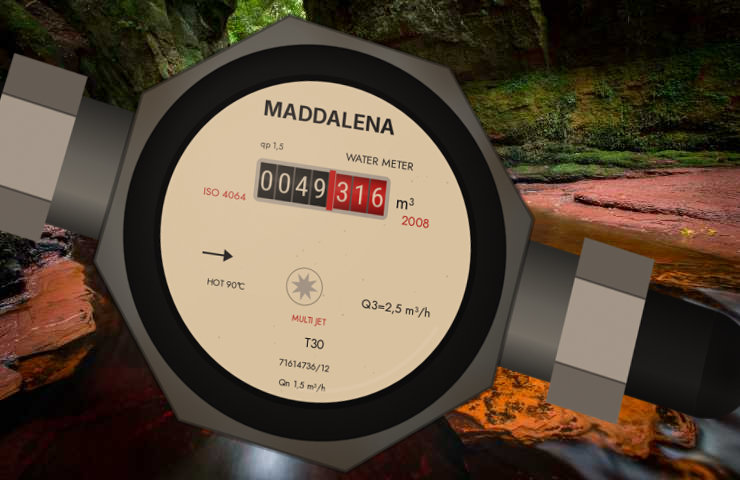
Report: 49.316m³
